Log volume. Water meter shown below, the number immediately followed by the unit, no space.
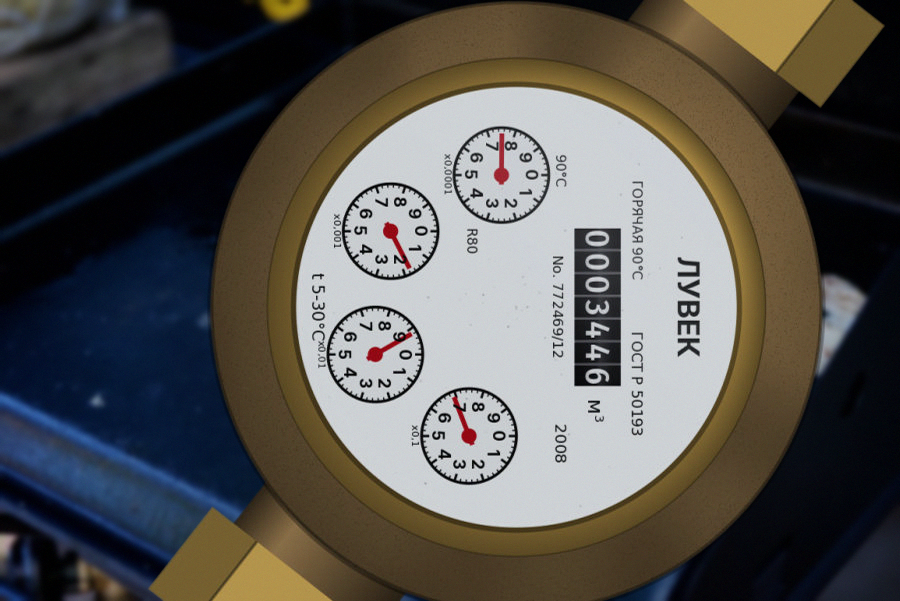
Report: 3446.6917m³
